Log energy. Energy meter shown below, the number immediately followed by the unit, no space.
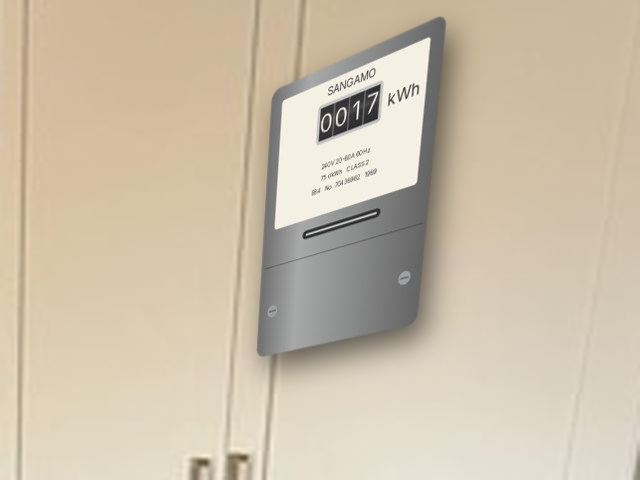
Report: 17kWh
